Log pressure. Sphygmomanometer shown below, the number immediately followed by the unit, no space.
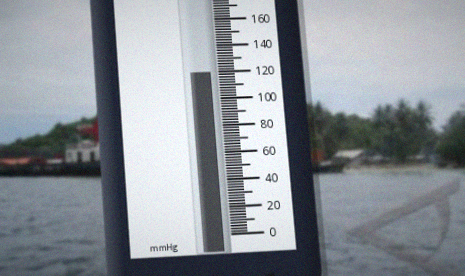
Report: 120mmHg
